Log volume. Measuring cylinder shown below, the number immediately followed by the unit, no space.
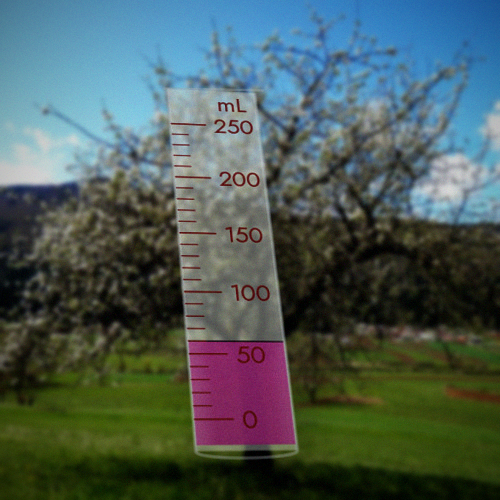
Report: 60mL
